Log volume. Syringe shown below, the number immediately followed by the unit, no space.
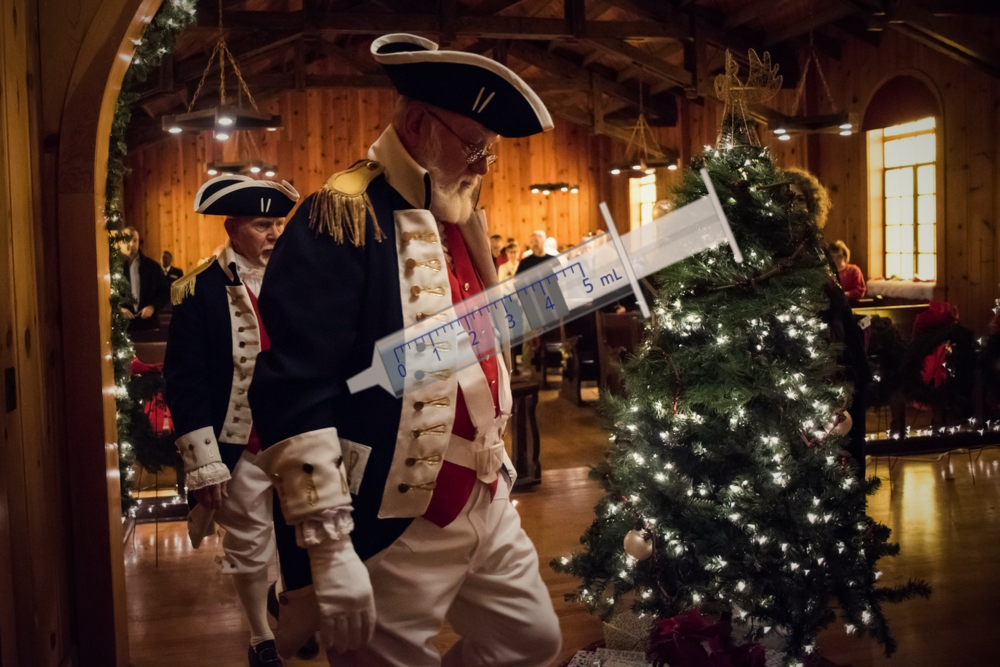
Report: 3.4mL
